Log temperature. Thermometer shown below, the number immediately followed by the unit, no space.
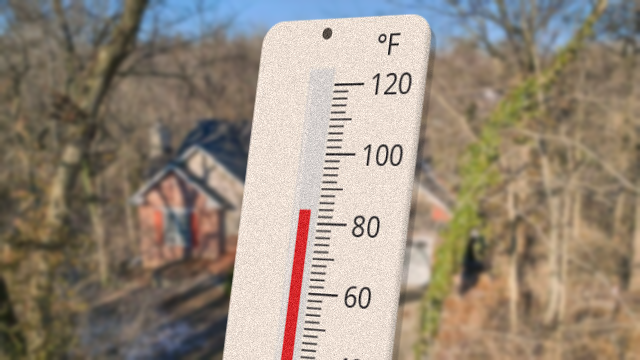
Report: 84°F
